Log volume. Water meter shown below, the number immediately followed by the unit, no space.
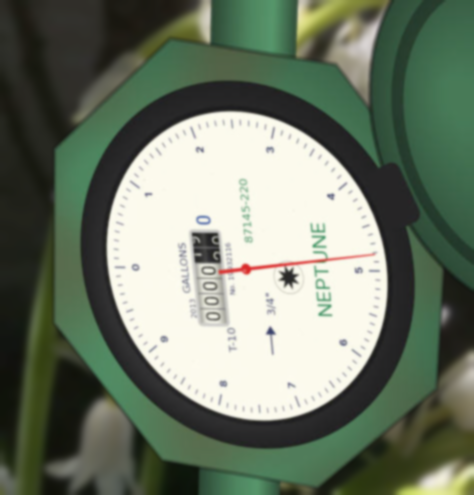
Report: 194.8gal
